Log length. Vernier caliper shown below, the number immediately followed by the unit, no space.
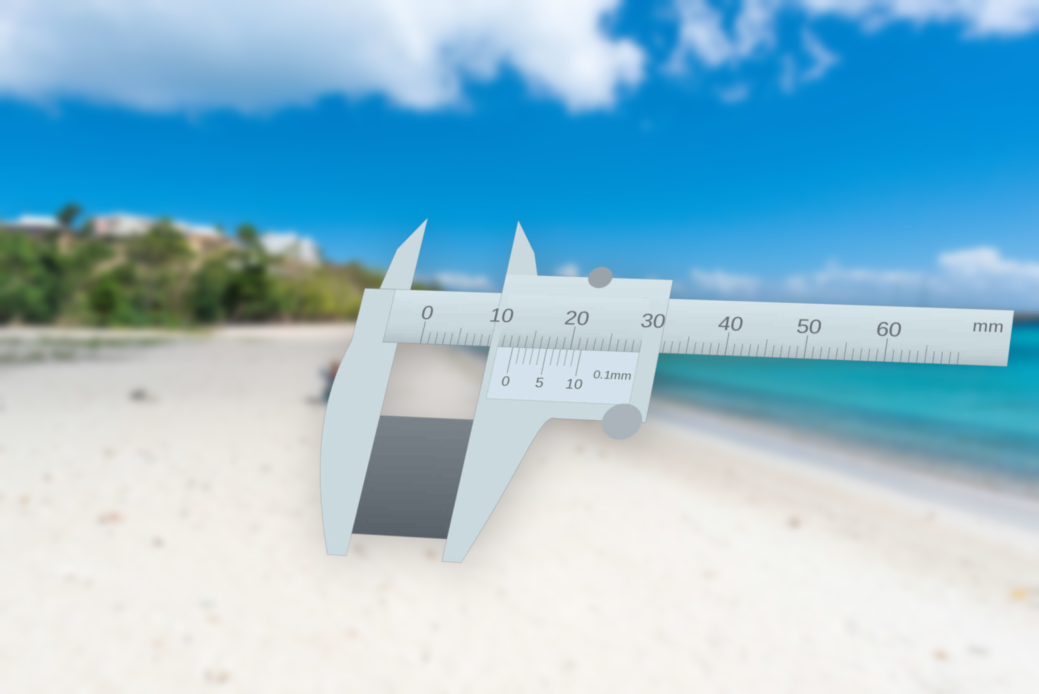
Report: 12.4mm
